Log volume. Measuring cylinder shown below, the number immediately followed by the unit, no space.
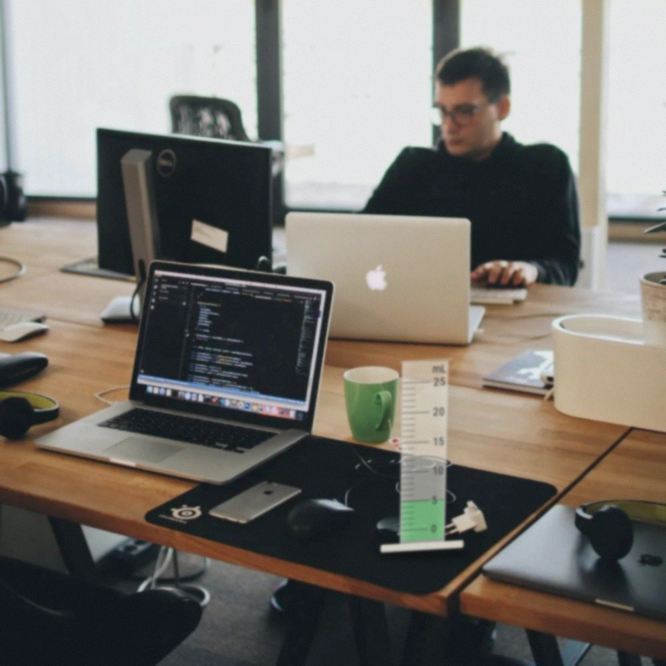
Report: 5mL
